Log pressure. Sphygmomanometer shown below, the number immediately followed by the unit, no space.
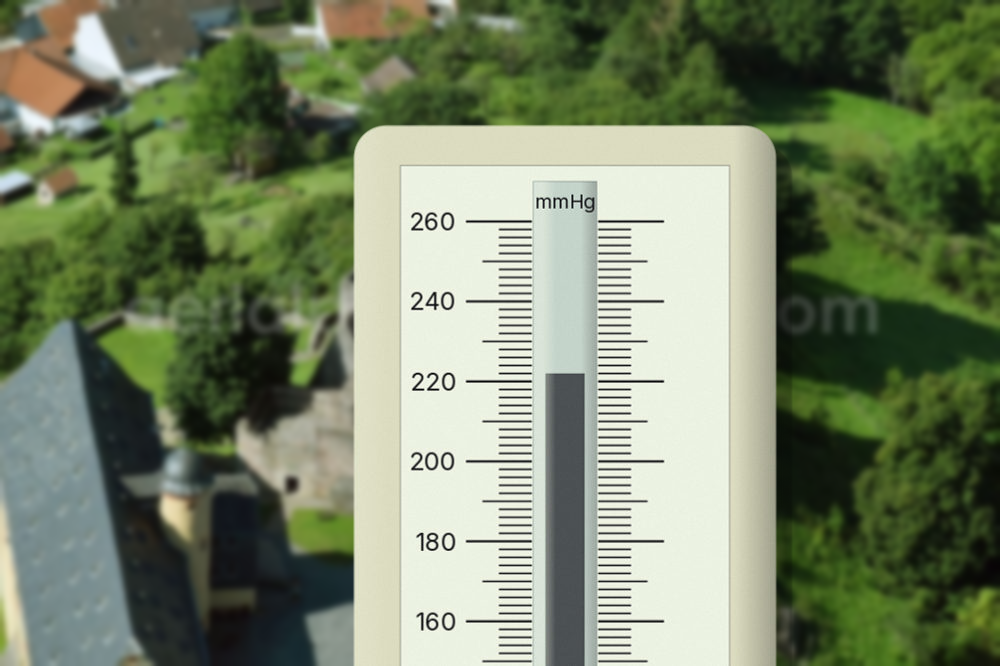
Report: 222mmHg
